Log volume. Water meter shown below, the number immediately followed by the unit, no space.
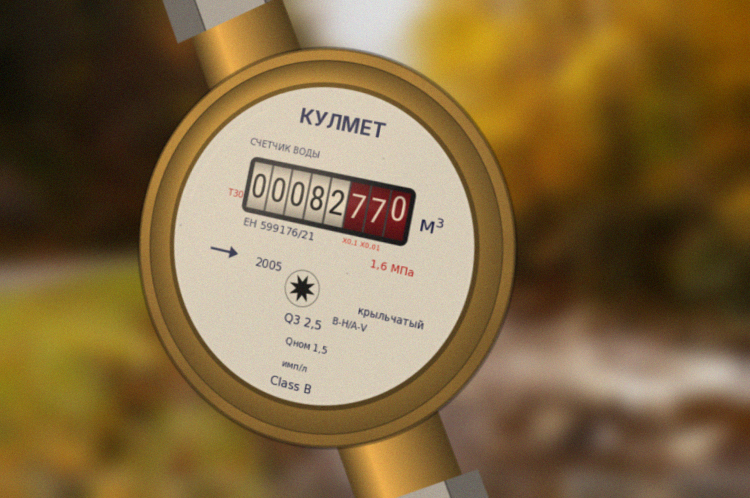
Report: 82.770m³
